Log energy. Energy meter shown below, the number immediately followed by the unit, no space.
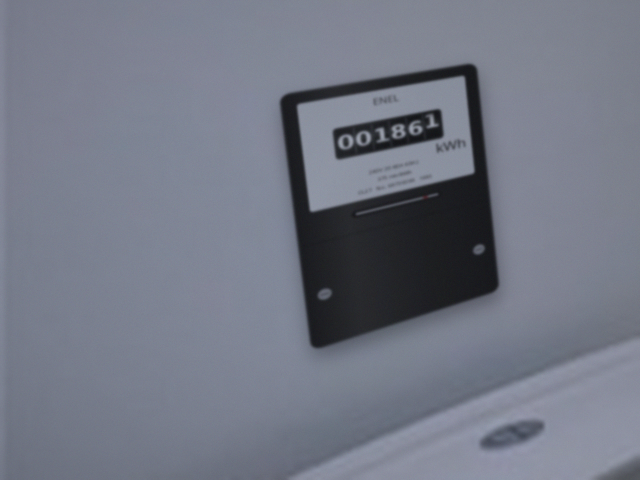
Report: 1861kWh
